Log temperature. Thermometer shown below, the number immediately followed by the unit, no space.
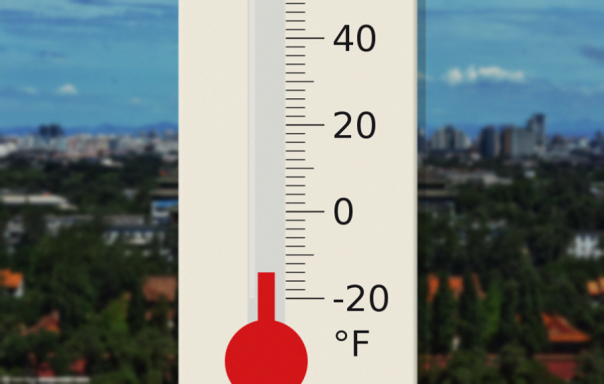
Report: -14°F
